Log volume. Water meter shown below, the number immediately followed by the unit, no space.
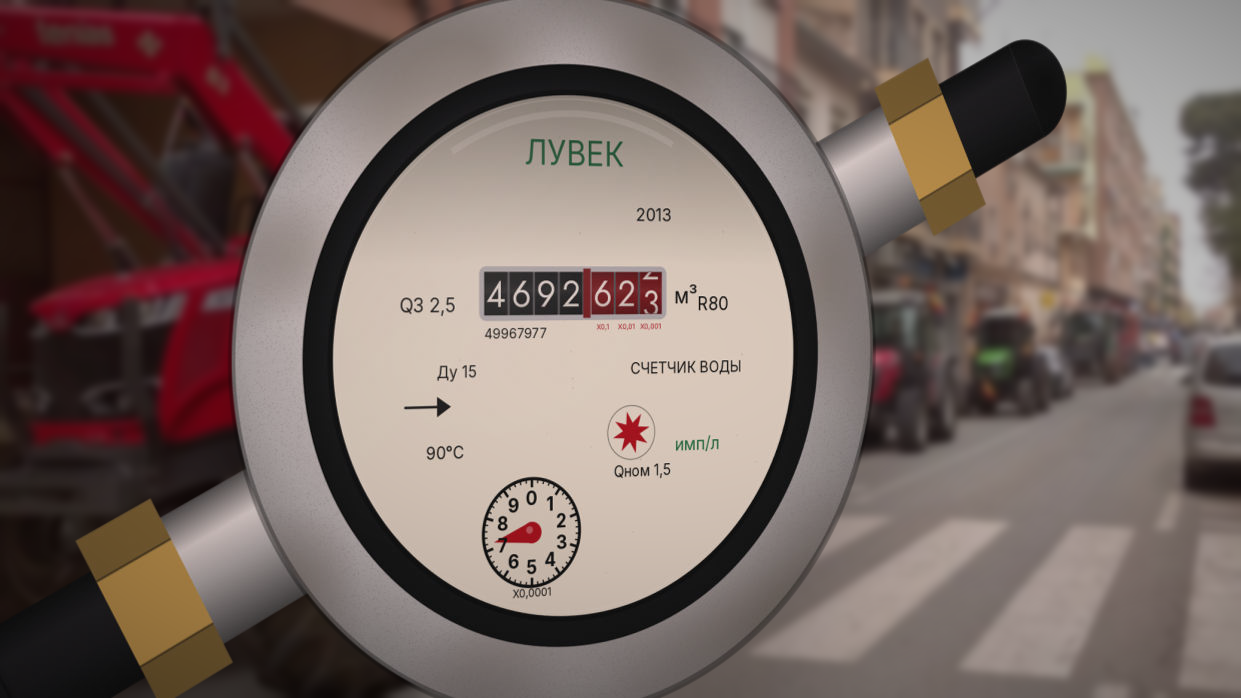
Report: 4692.6227m³
